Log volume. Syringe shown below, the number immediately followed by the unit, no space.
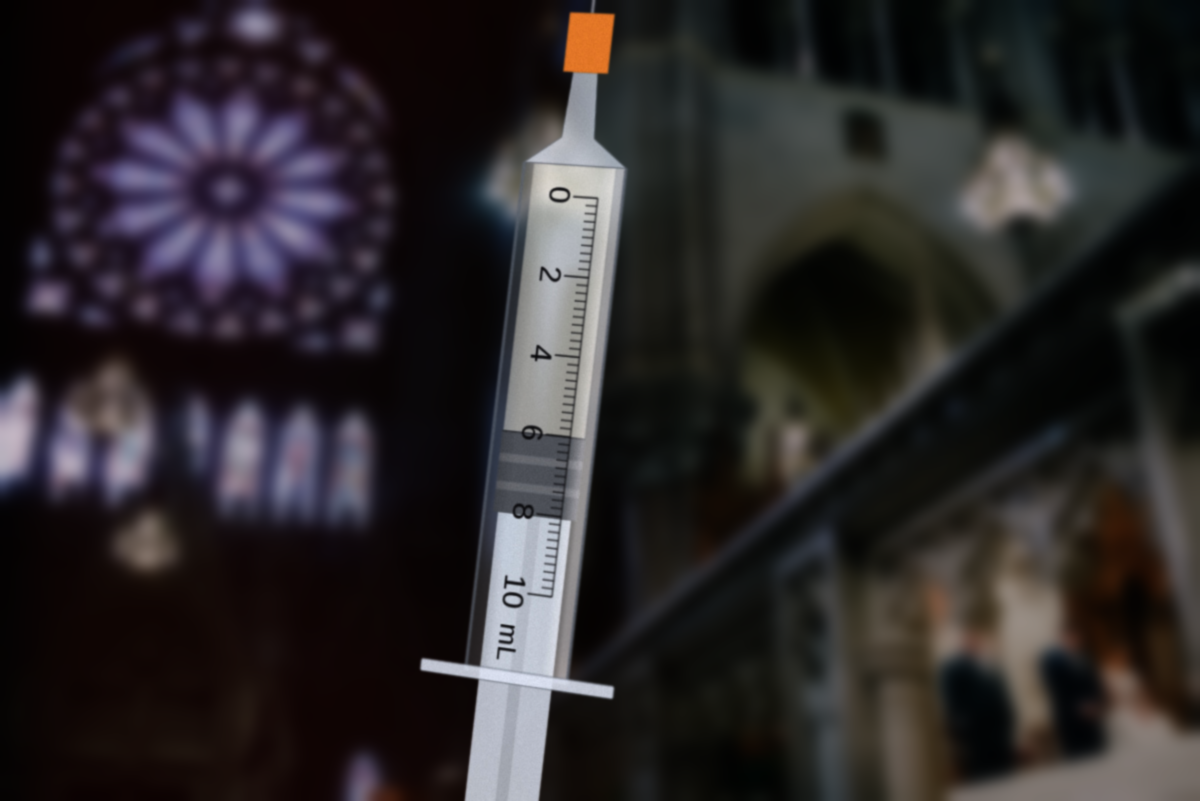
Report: 6mL
